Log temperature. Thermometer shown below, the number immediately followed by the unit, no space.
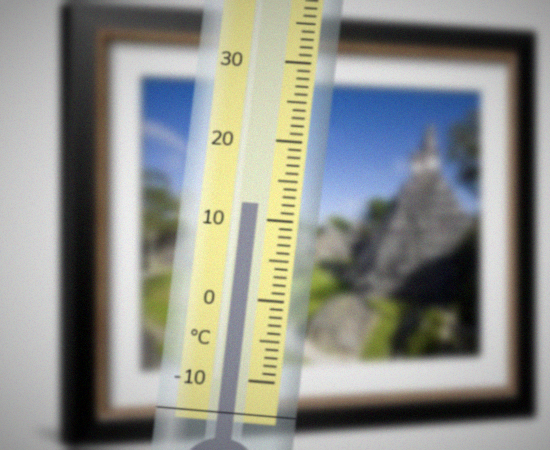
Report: 12°C
